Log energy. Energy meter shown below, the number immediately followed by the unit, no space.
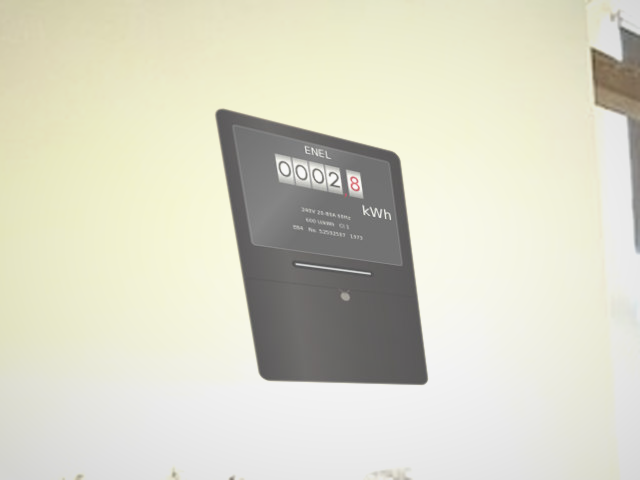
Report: 2.8kWh
